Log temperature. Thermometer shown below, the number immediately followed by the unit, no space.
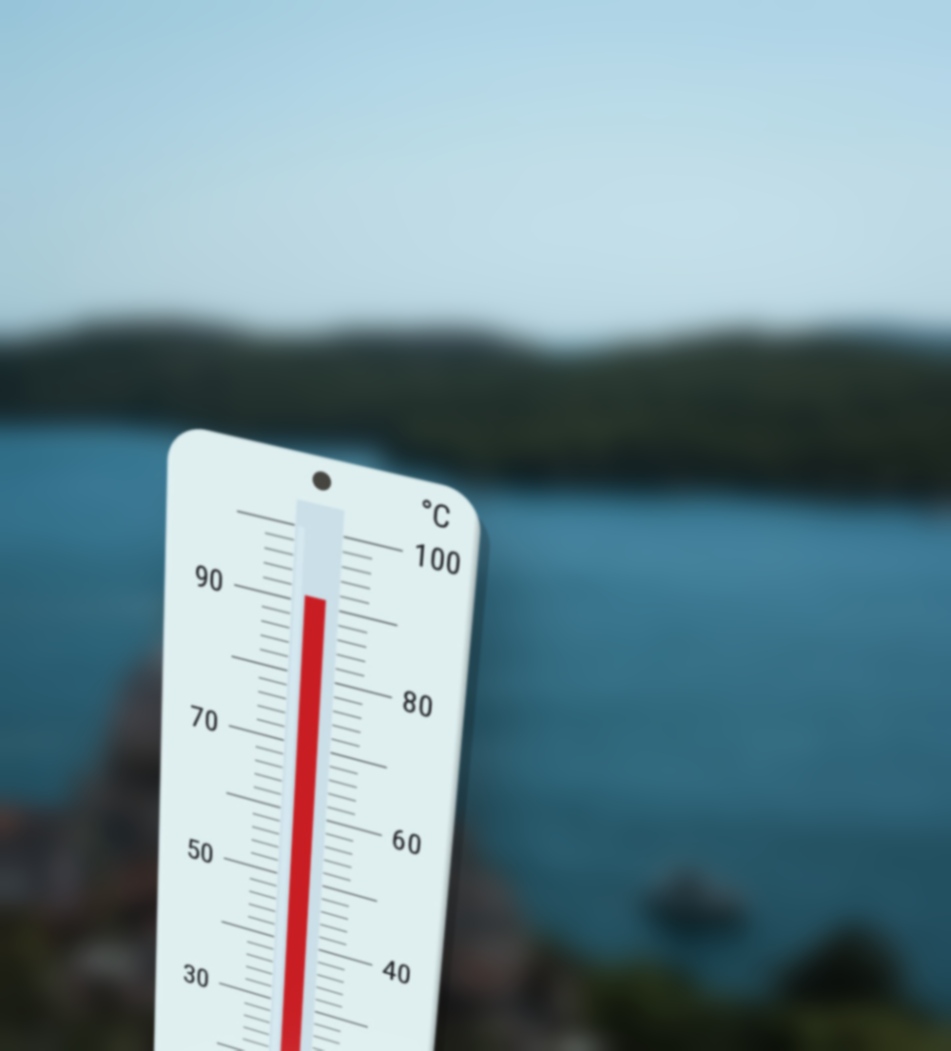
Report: 91°C
